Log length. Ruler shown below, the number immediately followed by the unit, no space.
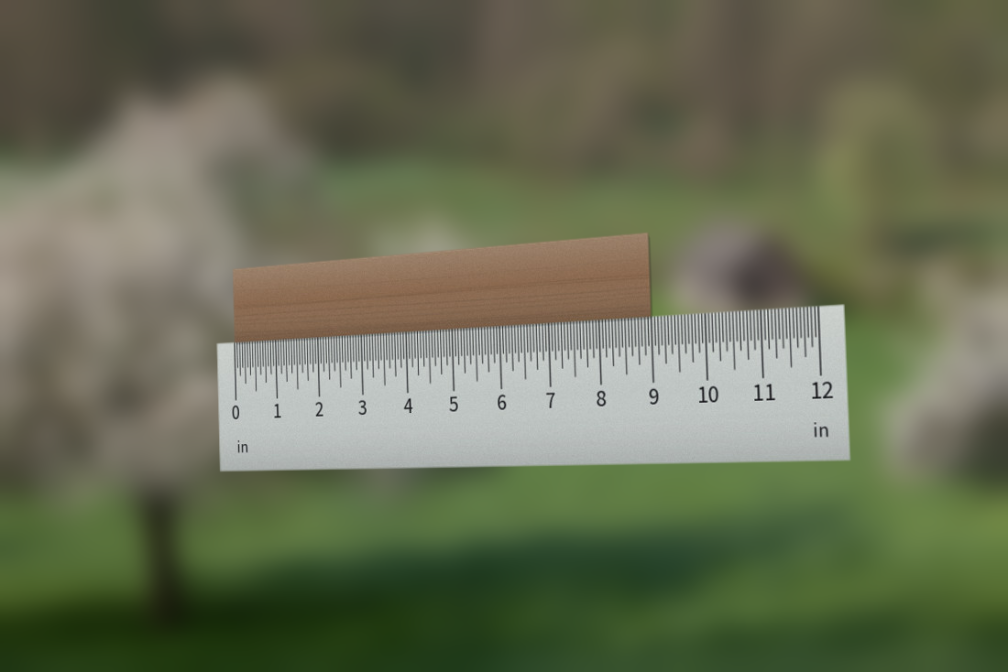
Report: 9in
